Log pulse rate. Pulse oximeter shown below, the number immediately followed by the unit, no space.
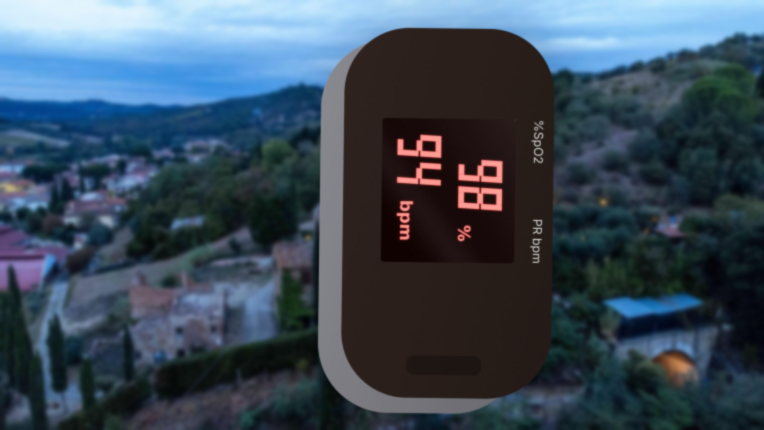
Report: 94bpm
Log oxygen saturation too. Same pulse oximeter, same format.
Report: 98%
